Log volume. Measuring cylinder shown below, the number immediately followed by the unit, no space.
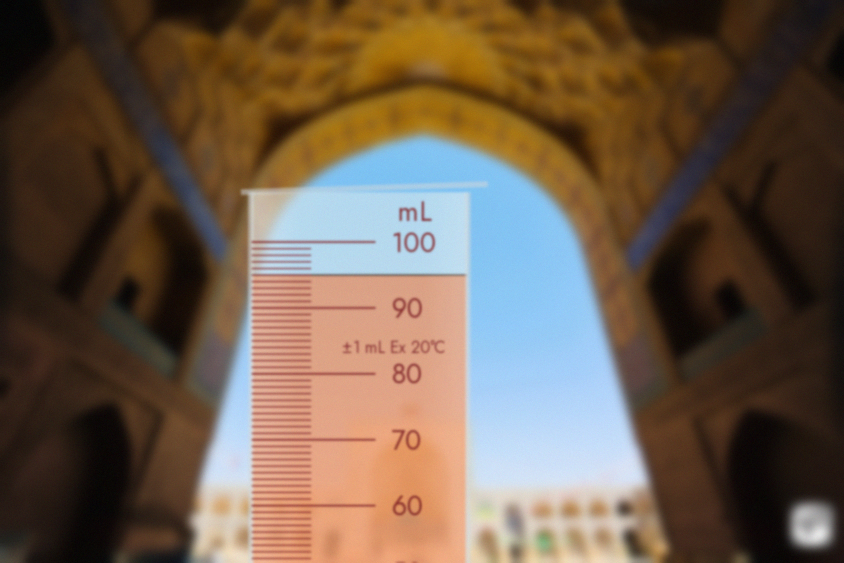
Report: 95mL
